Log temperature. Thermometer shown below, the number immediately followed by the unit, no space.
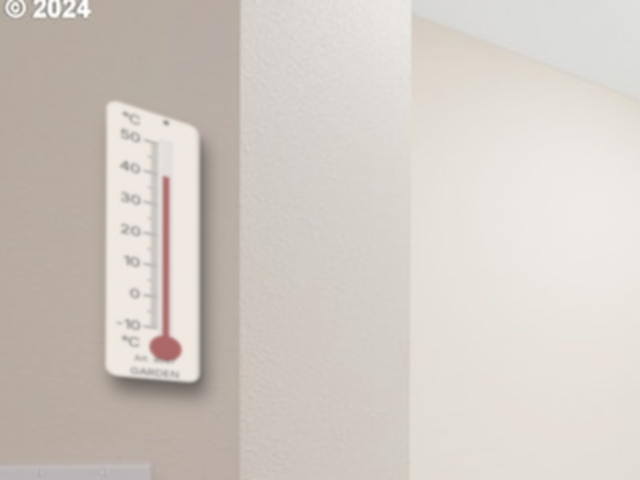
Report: 40°C
